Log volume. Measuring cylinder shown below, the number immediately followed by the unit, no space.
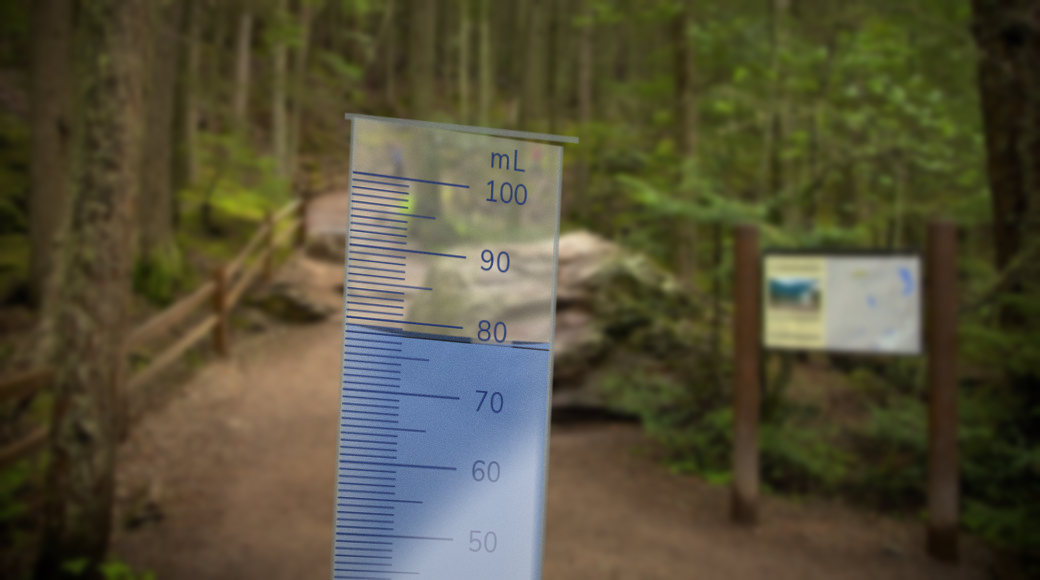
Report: 78mL
